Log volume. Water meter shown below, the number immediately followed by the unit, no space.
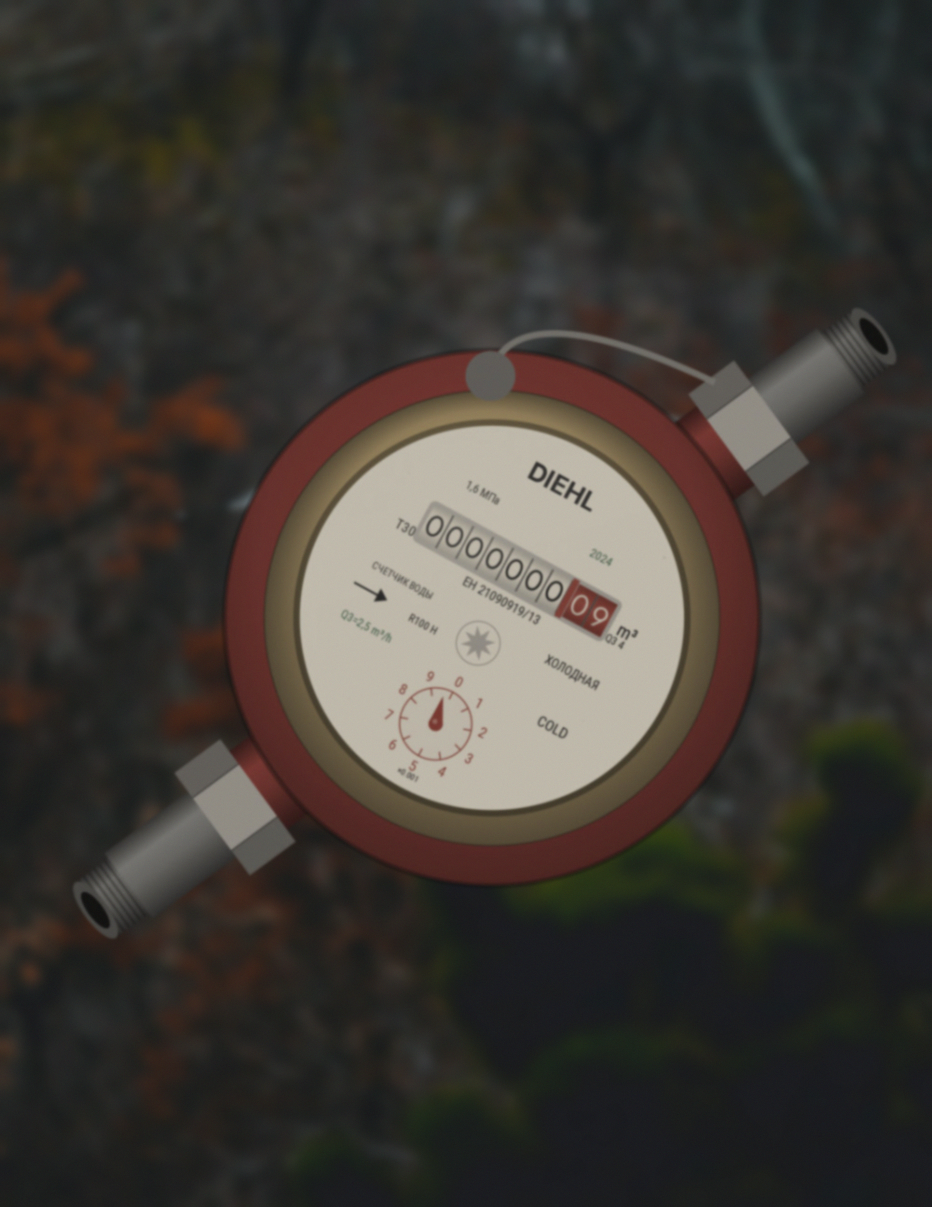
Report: 0.089m³
